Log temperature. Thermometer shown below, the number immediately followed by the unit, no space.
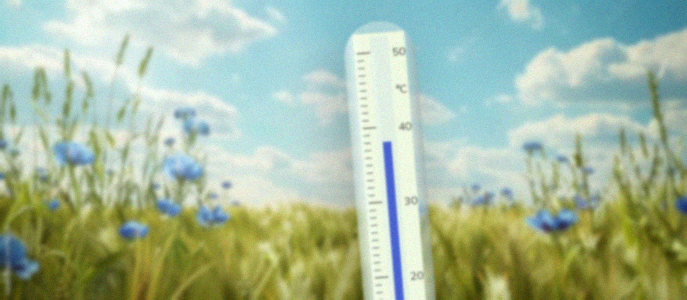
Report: 38°C
